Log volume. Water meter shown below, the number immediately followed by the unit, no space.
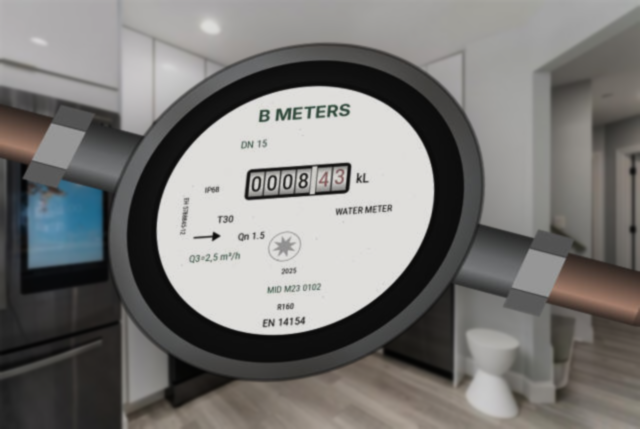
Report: 8.43kL
